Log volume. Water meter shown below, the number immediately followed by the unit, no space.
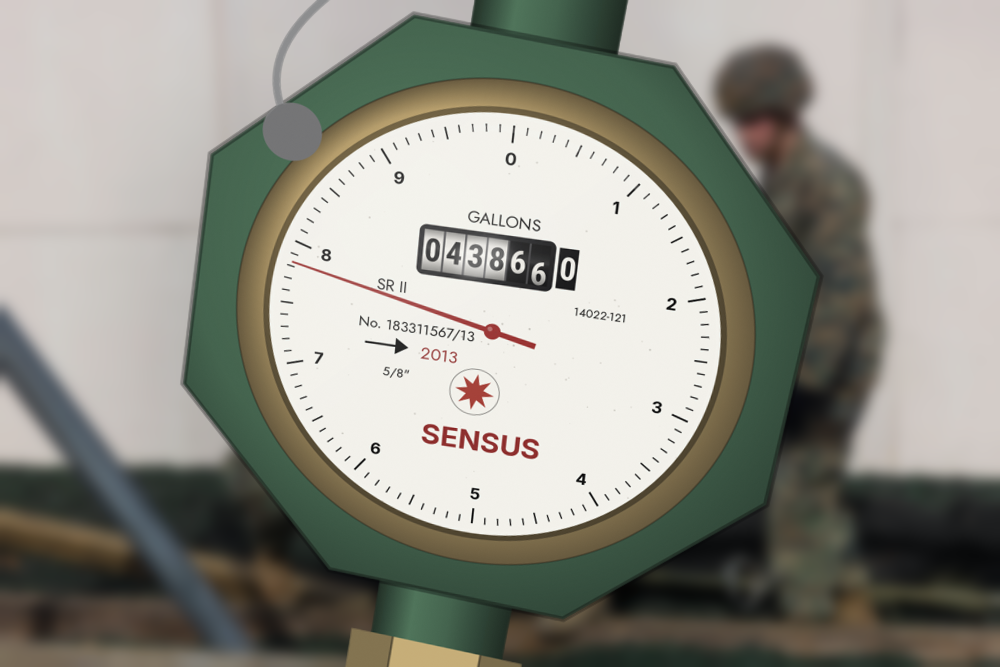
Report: 438657.8gal
